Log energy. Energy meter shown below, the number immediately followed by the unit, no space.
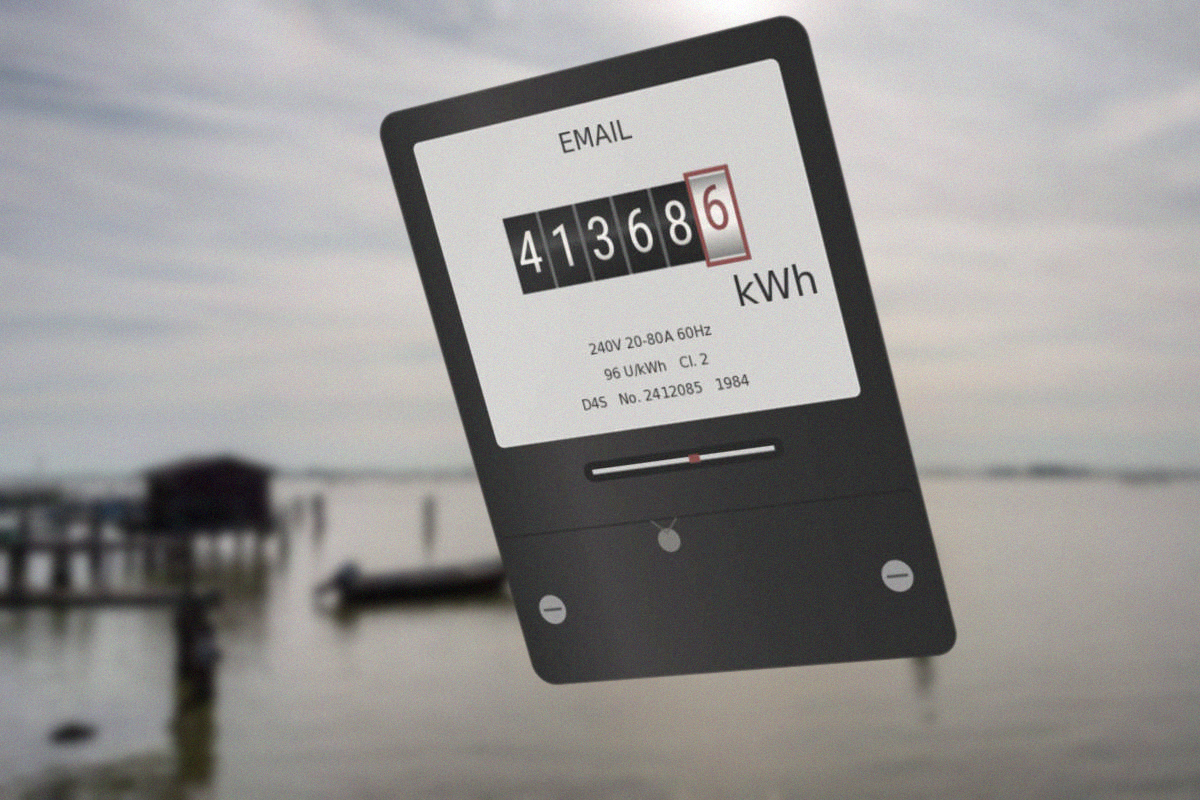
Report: 41368.6kWh
